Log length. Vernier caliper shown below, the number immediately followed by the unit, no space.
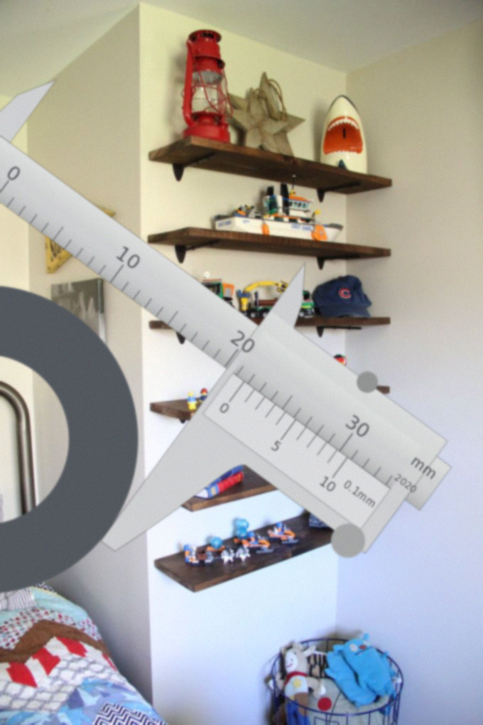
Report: 21.7mm
